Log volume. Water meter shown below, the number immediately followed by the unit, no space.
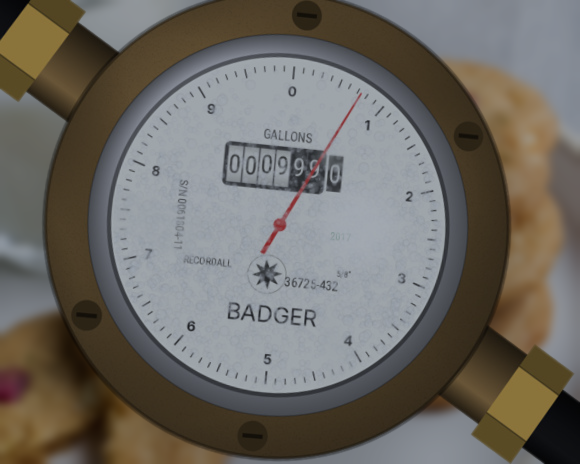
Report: 9990.7gal
